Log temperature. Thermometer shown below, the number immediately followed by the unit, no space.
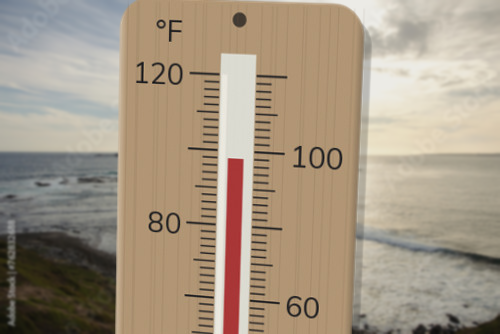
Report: 98°F
